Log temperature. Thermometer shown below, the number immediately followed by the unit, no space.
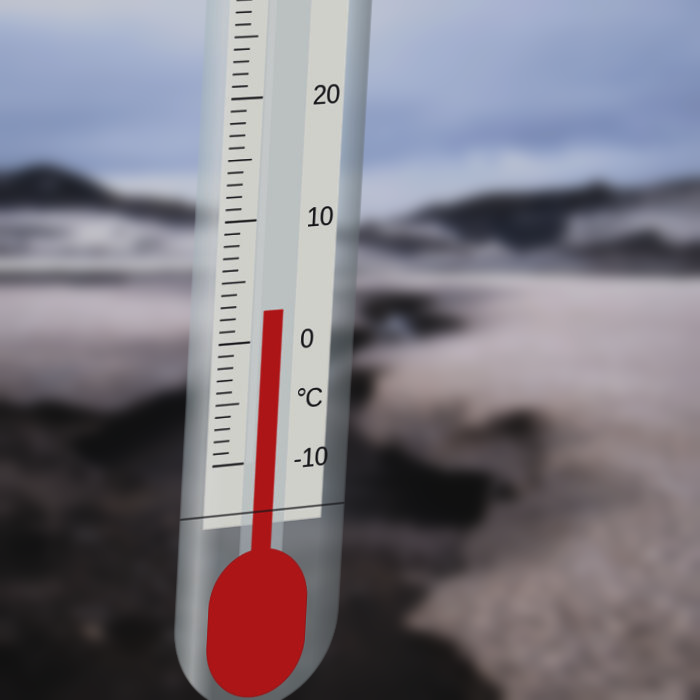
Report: 2.5°C
